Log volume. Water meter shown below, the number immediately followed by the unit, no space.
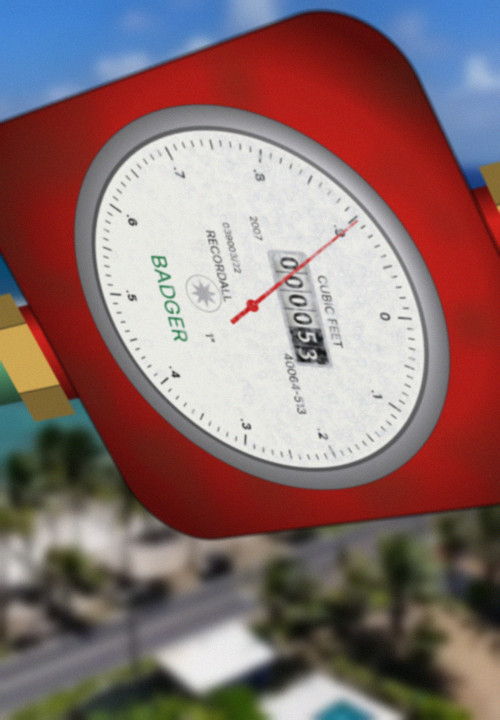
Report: 52.90ft³
